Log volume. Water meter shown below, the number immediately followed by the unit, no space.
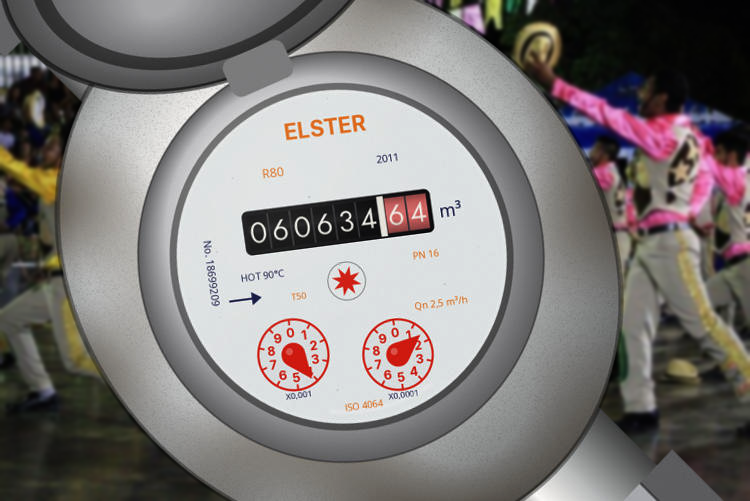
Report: 60634.6441m³
